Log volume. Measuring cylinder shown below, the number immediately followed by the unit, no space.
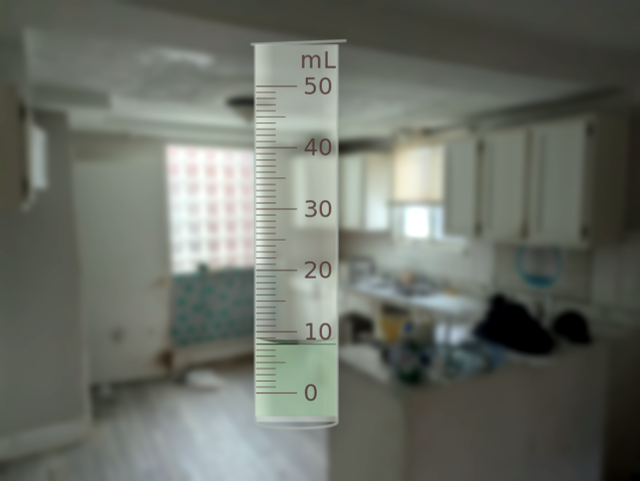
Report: 8mL
